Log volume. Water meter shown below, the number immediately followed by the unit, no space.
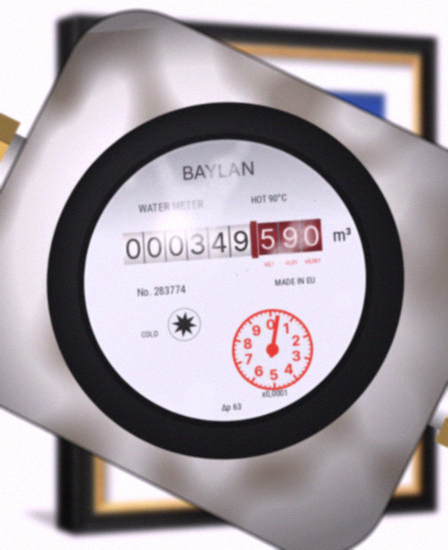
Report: 349.5900m³
